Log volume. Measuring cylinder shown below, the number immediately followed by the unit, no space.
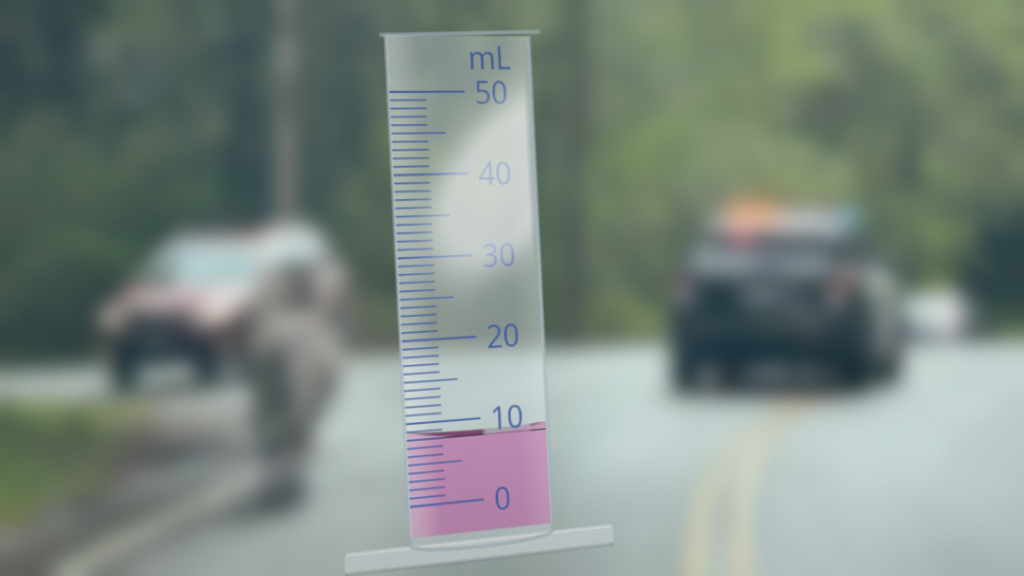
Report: 8mL
